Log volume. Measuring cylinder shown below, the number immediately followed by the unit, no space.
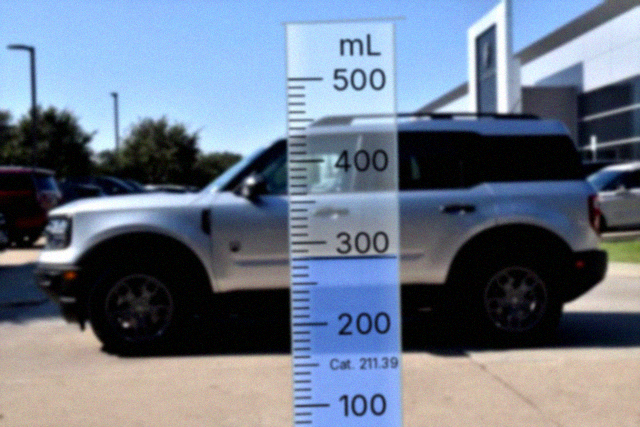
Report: 280mL
